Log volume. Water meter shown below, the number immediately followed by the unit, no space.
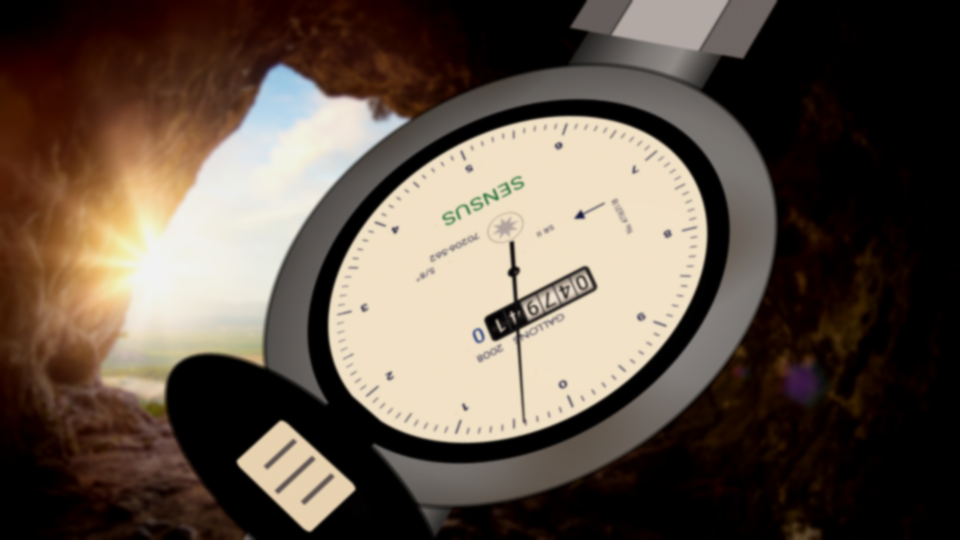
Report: 479410.4gal
